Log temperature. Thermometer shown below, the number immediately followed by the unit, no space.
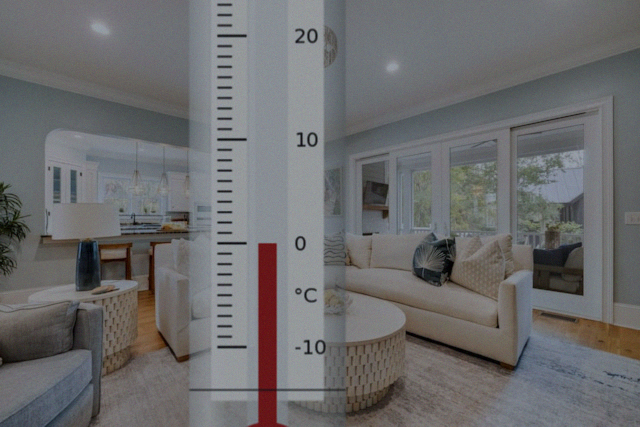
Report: 0°C
